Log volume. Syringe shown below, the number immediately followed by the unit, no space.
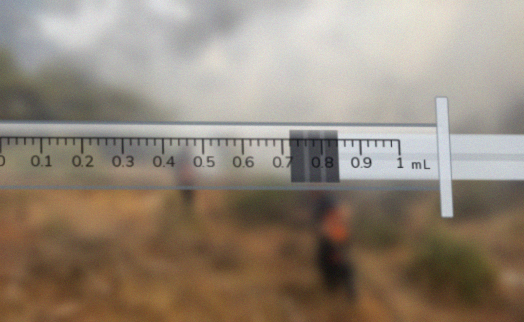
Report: 0.72mL
